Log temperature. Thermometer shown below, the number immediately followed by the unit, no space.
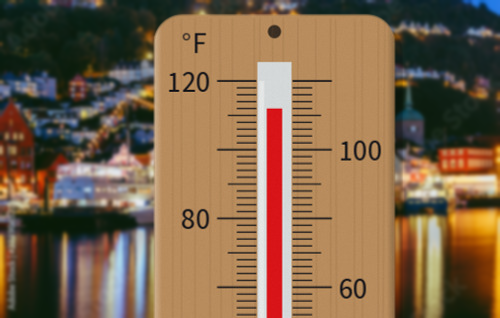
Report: 112°F
